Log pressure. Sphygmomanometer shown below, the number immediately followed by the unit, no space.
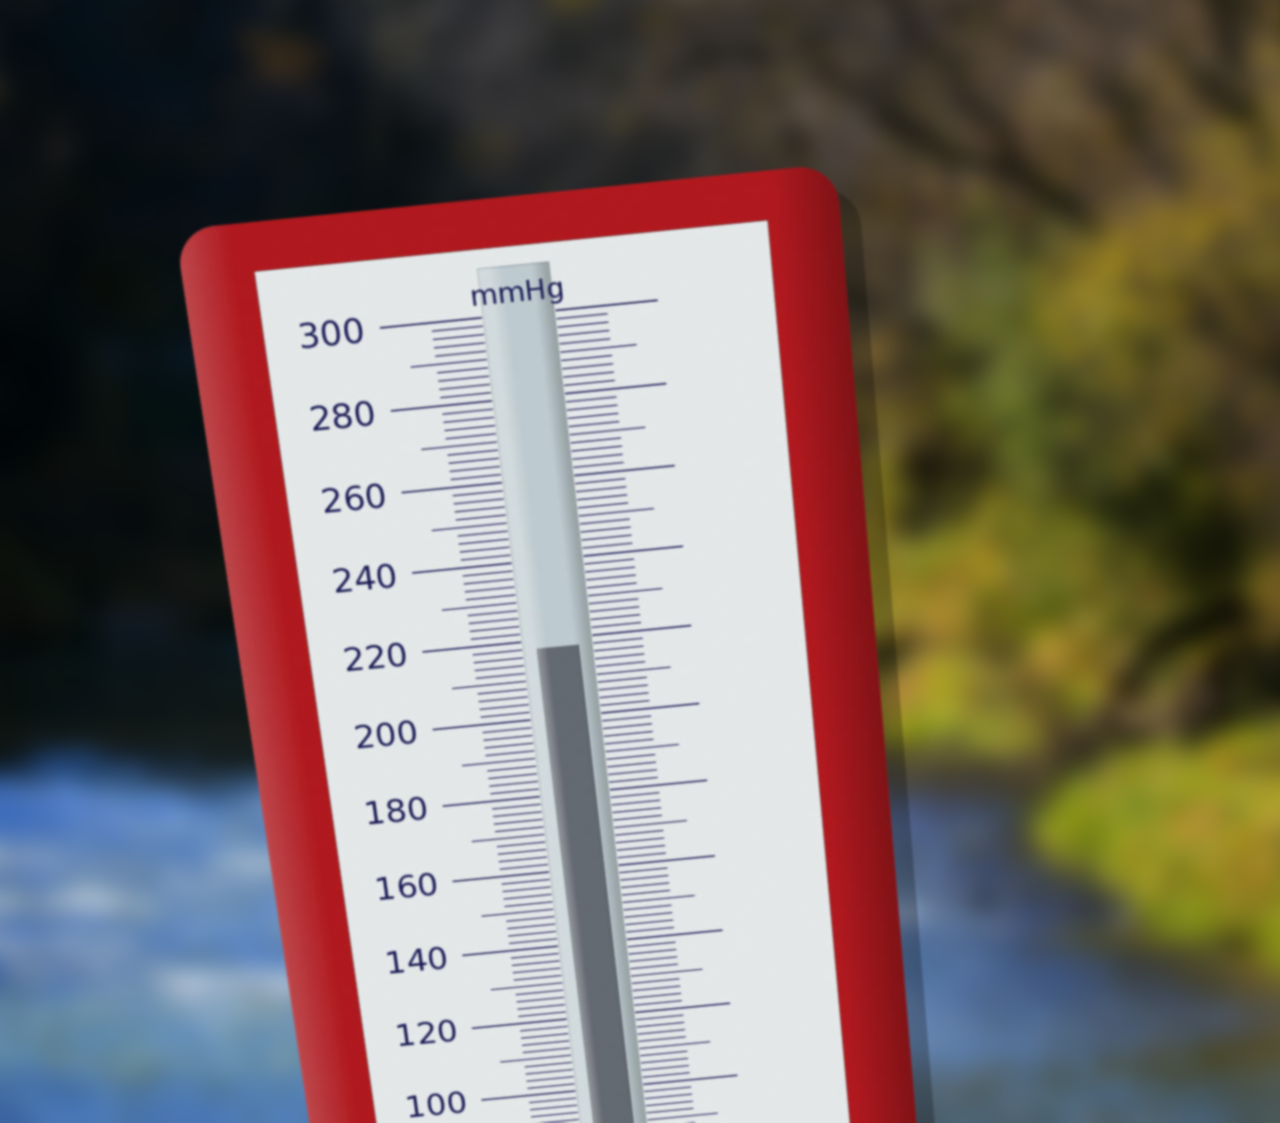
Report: 218mmHg
